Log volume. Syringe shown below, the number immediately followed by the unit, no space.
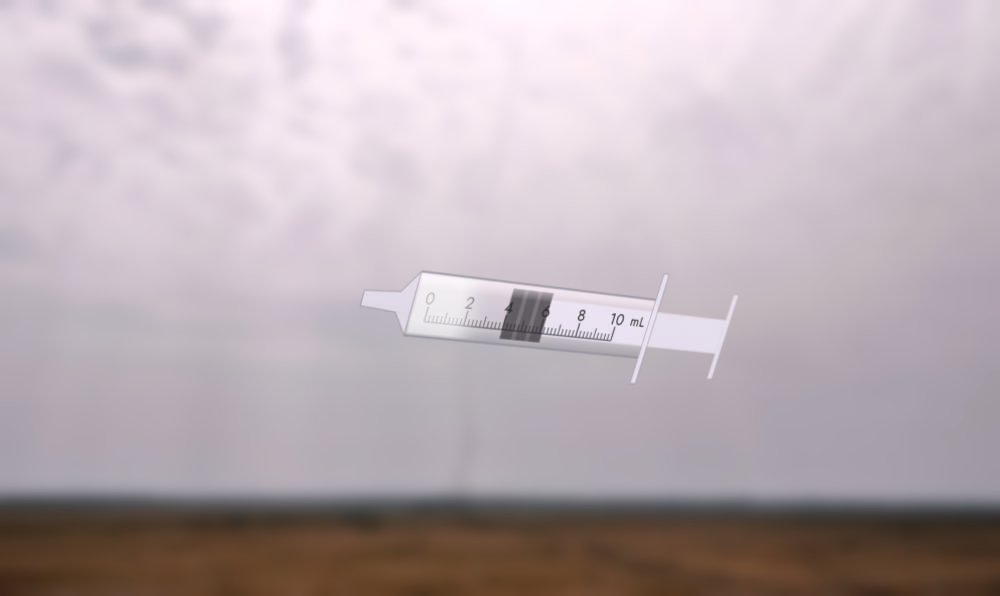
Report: 4mL
